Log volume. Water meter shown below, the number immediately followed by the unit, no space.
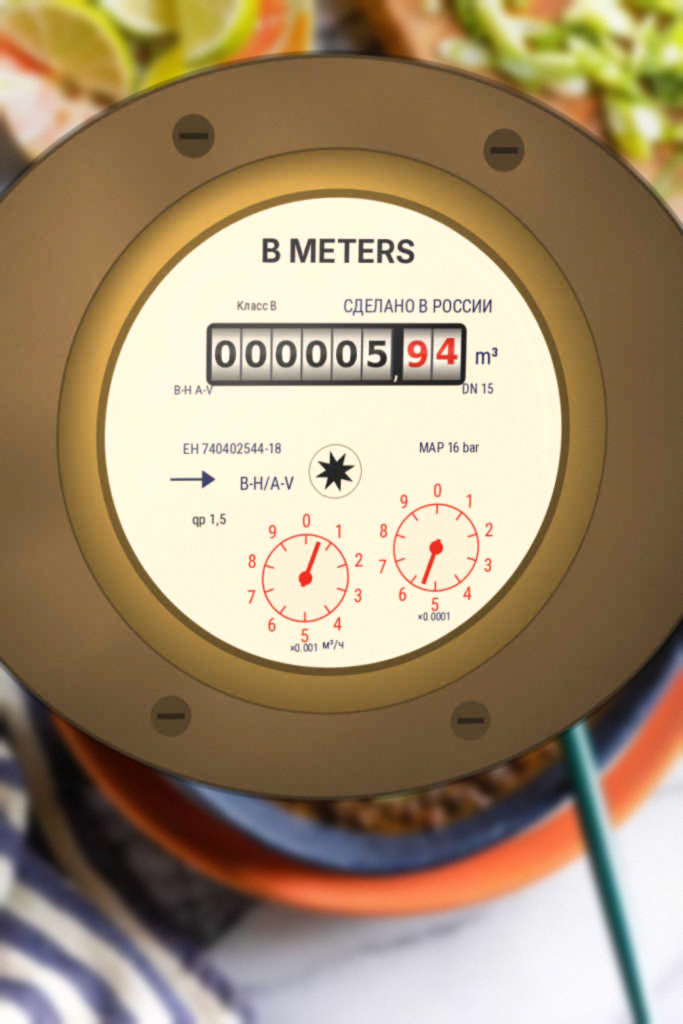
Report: 5.9405m³
